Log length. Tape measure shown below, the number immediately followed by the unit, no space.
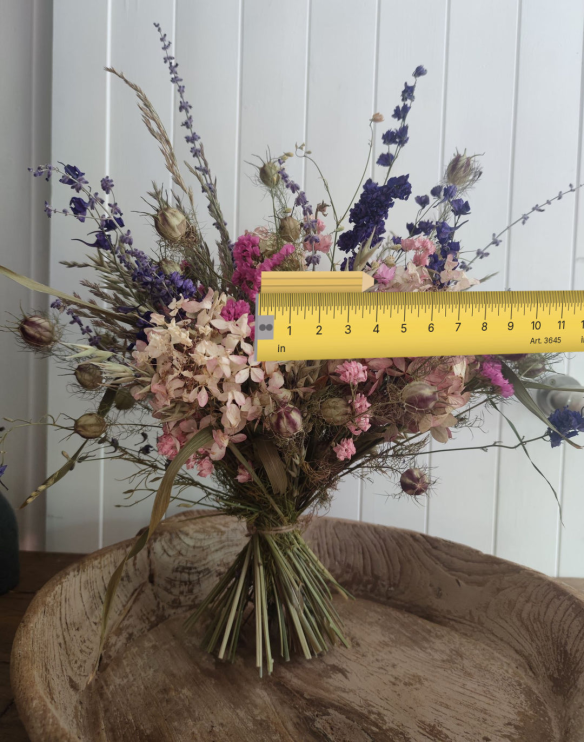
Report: 4in
